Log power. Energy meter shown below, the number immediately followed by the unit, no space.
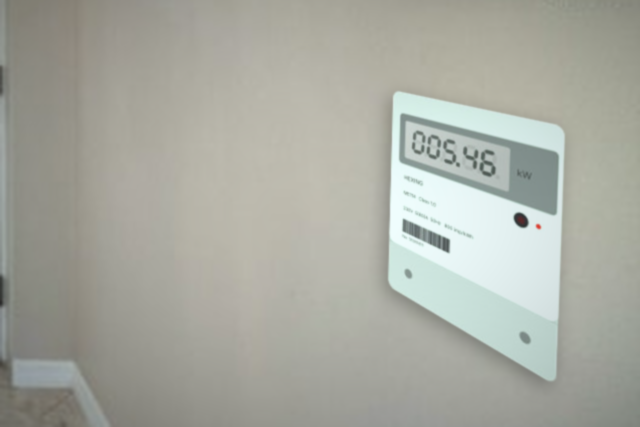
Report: 5.46kW
